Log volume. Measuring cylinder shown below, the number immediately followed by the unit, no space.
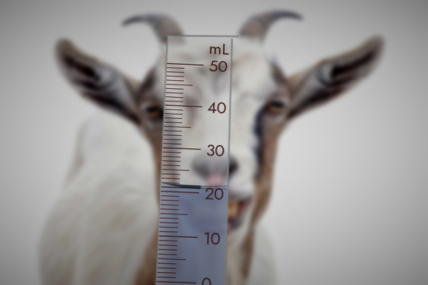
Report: 21mL
